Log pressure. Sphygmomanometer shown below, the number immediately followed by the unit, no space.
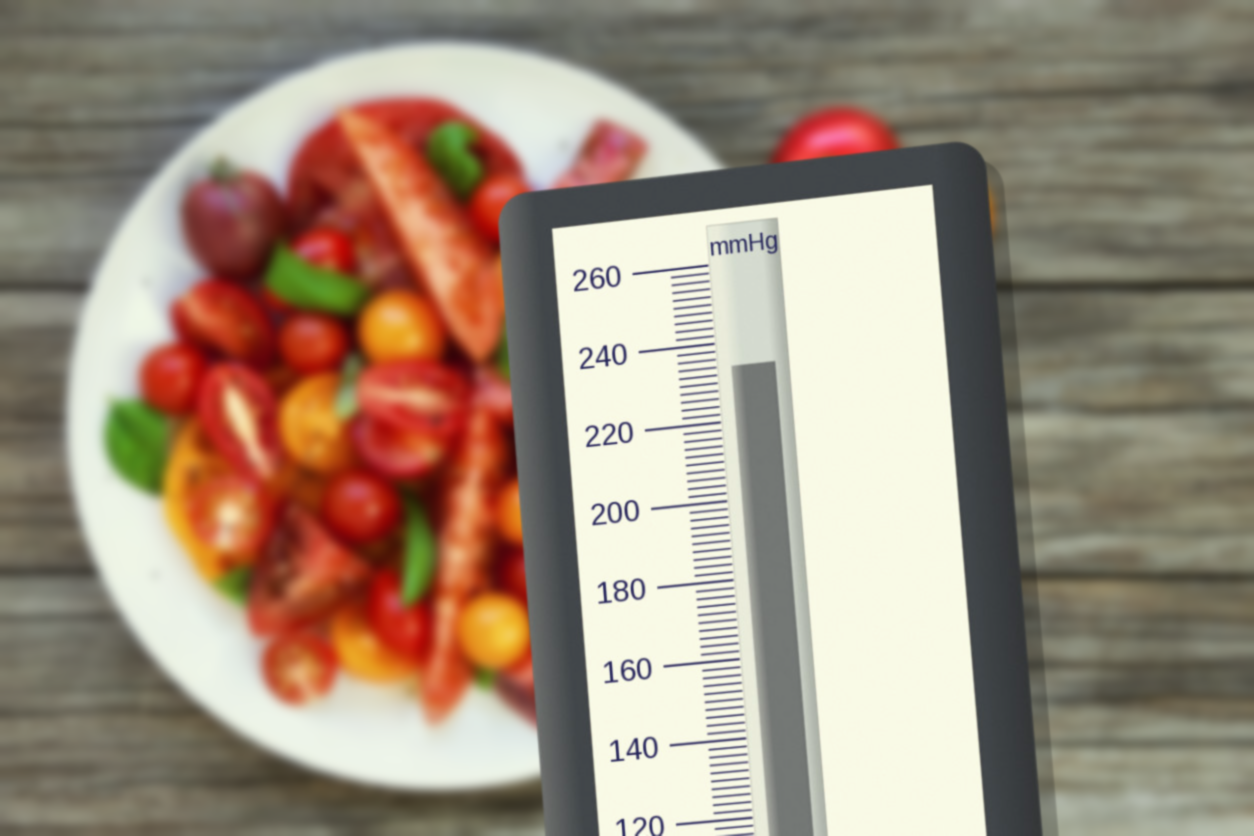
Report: 234mmHg
